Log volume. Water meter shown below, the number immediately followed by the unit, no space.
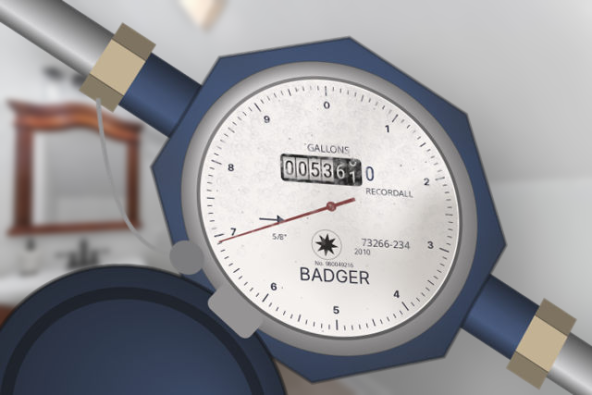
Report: 53606.9gal
